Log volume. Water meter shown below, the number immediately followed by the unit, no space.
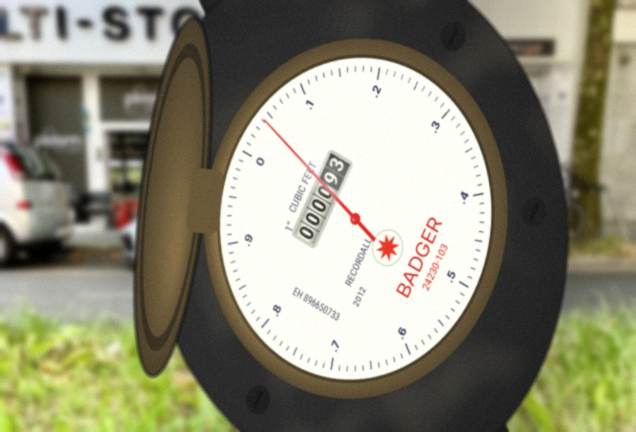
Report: 93.04ft³
